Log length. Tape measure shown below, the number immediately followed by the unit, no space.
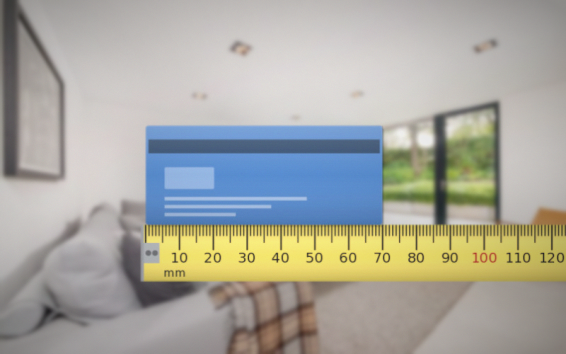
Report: 70mm
